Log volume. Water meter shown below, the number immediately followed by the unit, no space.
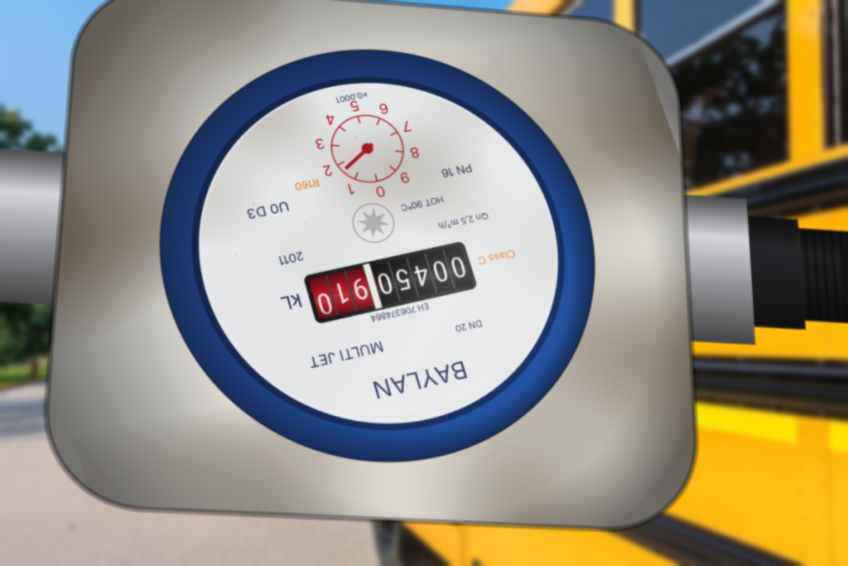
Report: 450.9101kL
